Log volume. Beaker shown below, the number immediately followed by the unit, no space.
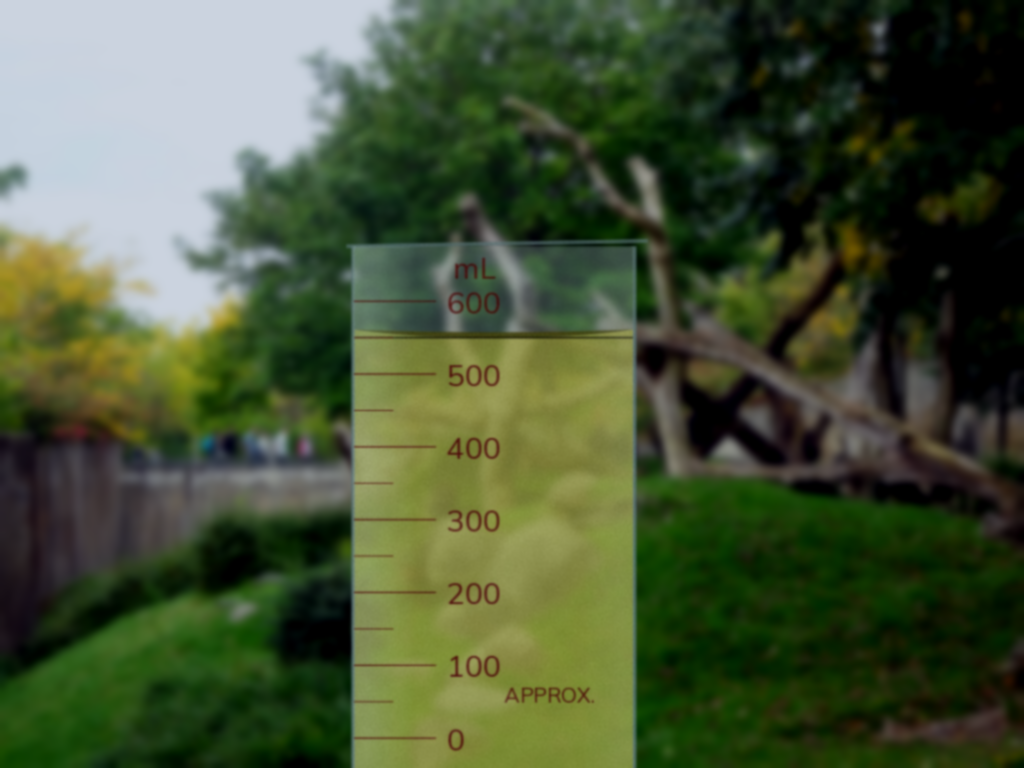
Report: 550mL
